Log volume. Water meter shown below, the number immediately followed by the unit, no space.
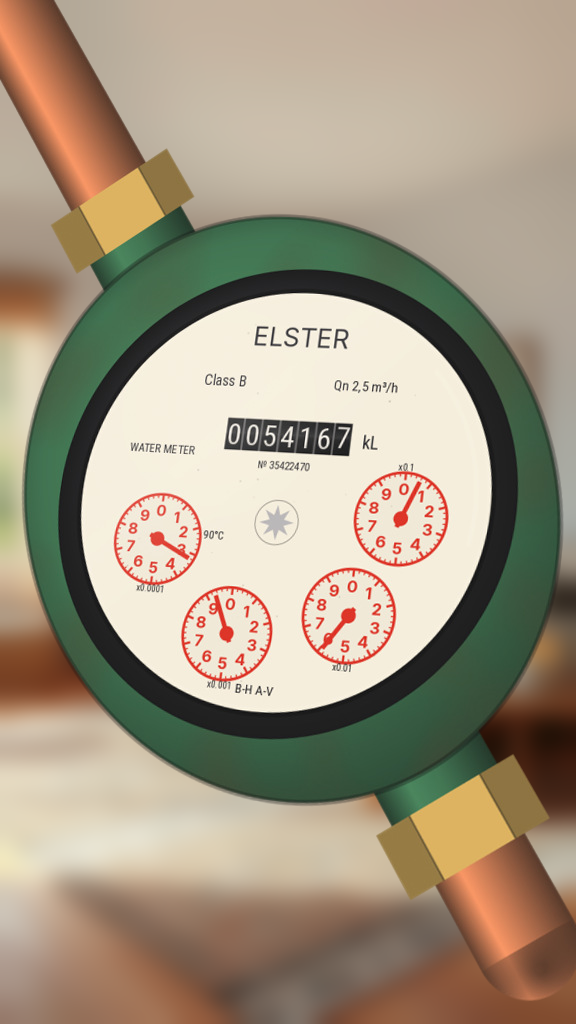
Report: 54167.0593kL
